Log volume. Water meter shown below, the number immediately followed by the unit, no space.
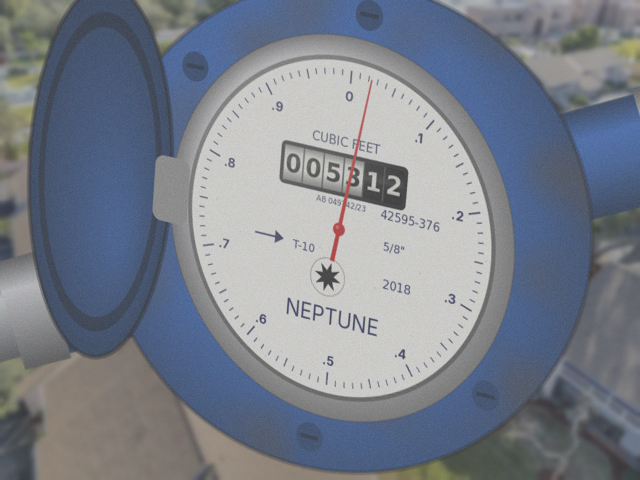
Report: 5312.02ft³
